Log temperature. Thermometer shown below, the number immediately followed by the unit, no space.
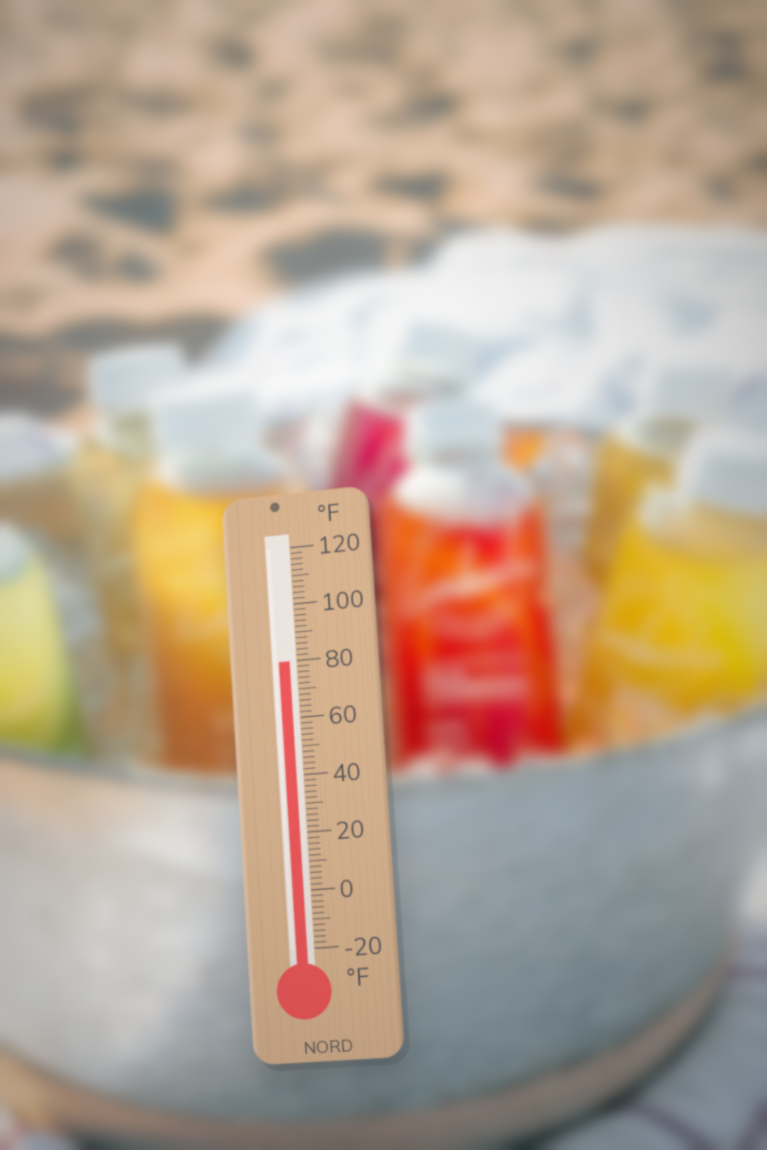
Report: 80°F
